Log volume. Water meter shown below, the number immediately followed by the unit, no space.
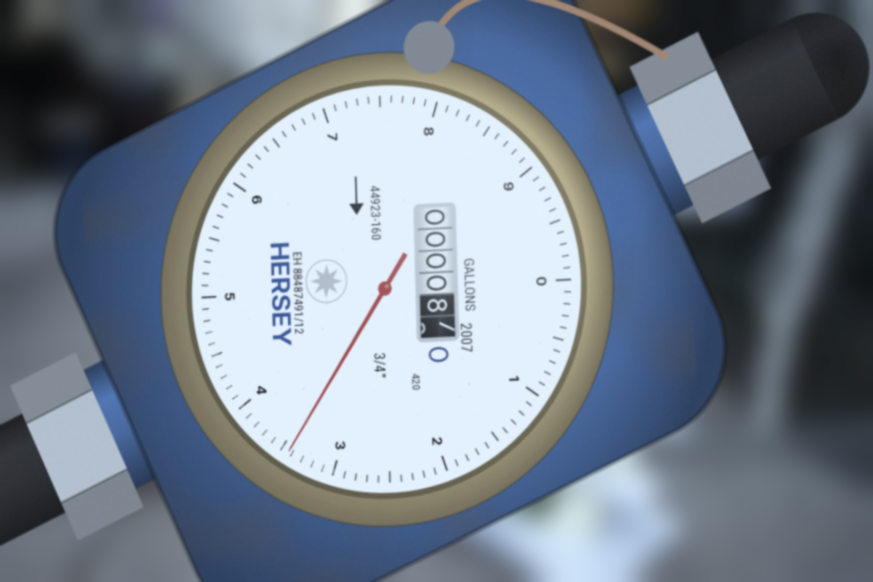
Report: 873.4gal
